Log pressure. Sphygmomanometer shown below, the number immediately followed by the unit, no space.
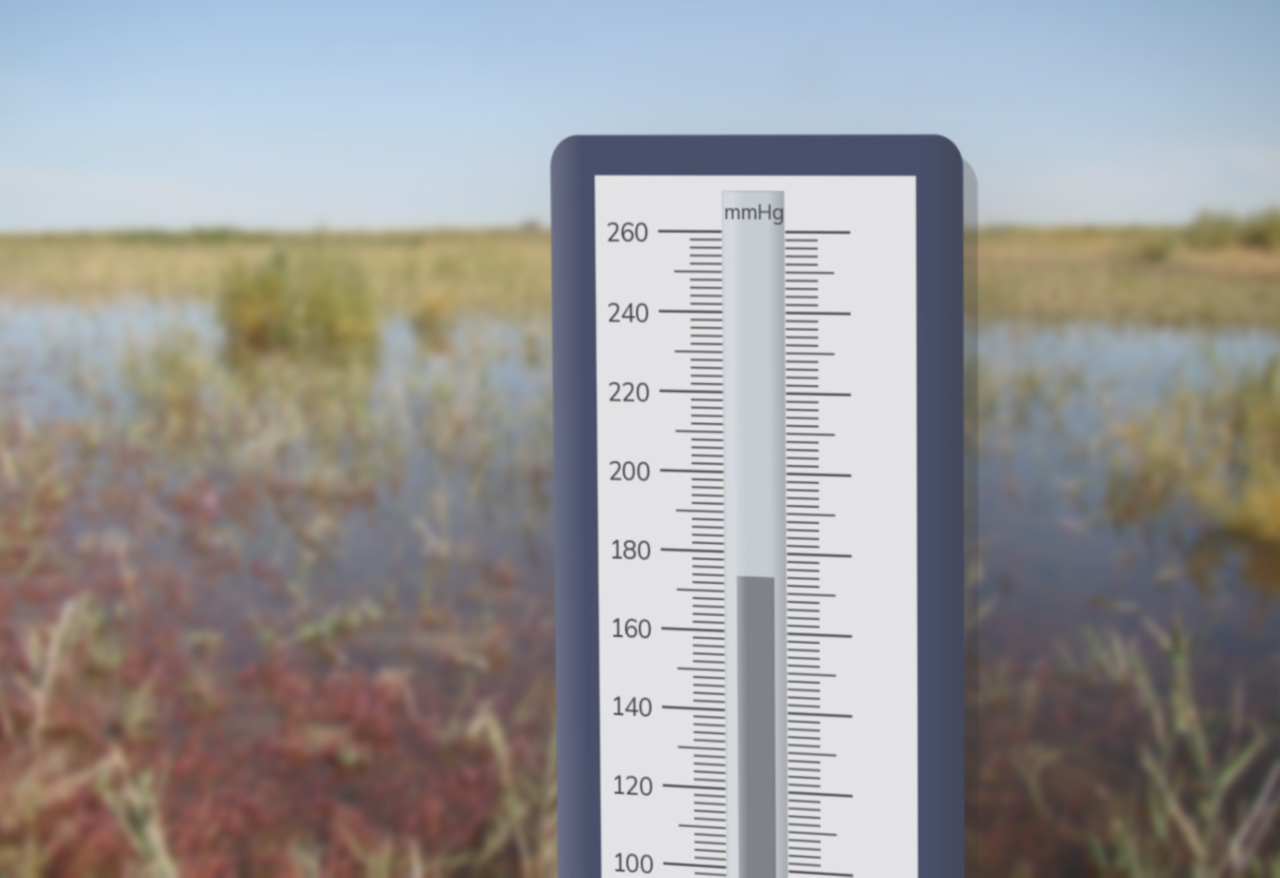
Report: 174mmHg
